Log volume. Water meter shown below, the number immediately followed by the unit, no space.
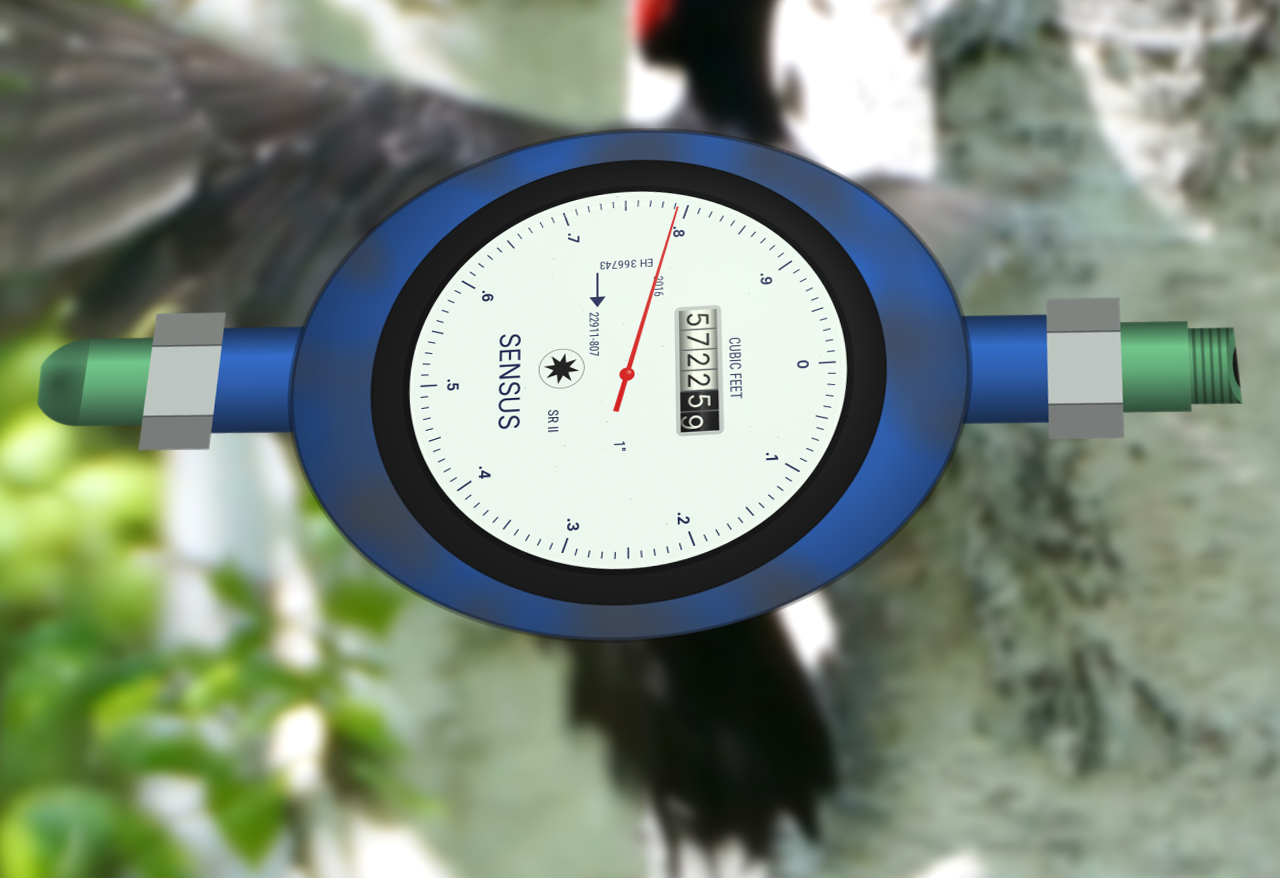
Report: 572258.79ft³
